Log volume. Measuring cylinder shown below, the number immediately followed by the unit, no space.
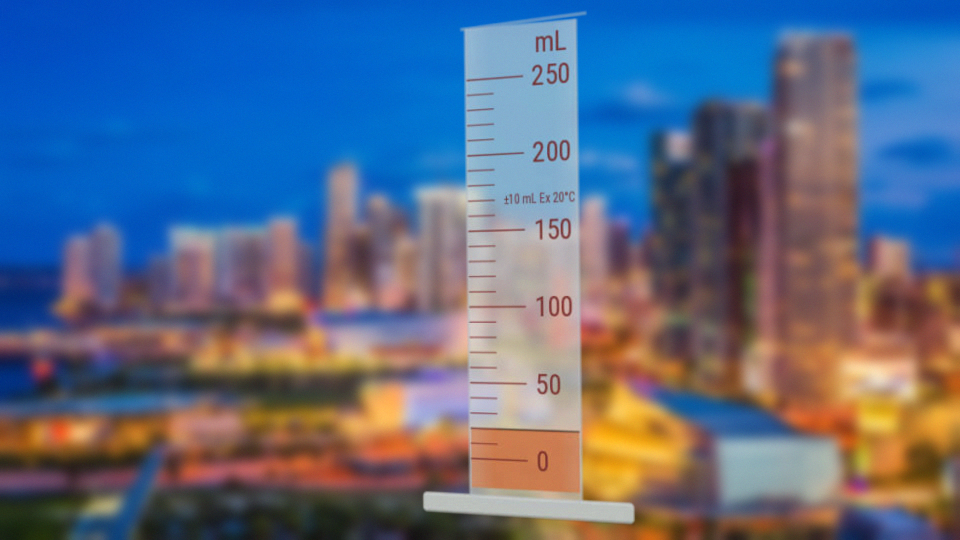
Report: 20mL
